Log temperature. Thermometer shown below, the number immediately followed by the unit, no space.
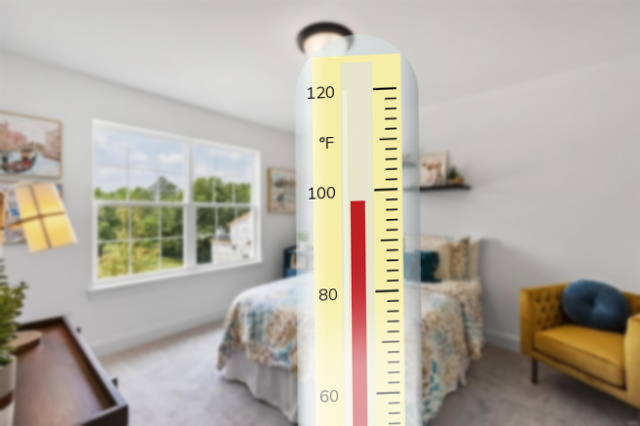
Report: 98°F
